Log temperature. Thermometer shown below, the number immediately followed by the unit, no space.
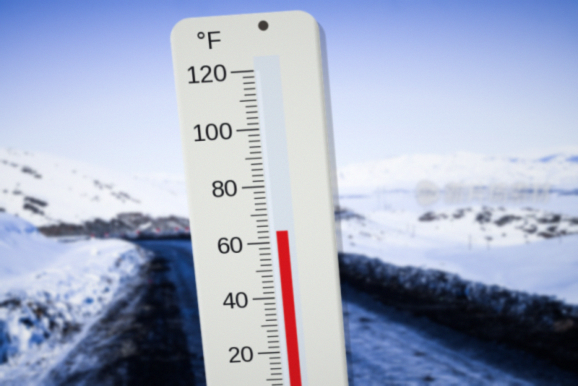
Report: 64°F
